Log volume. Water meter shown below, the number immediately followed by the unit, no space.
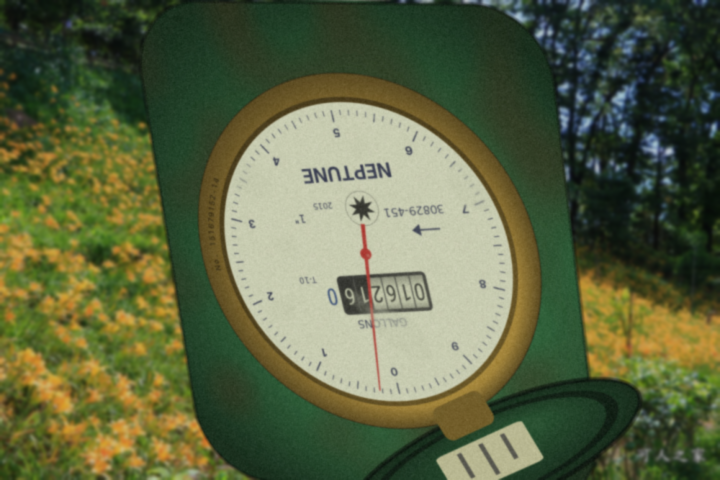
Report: 162160.2gal
